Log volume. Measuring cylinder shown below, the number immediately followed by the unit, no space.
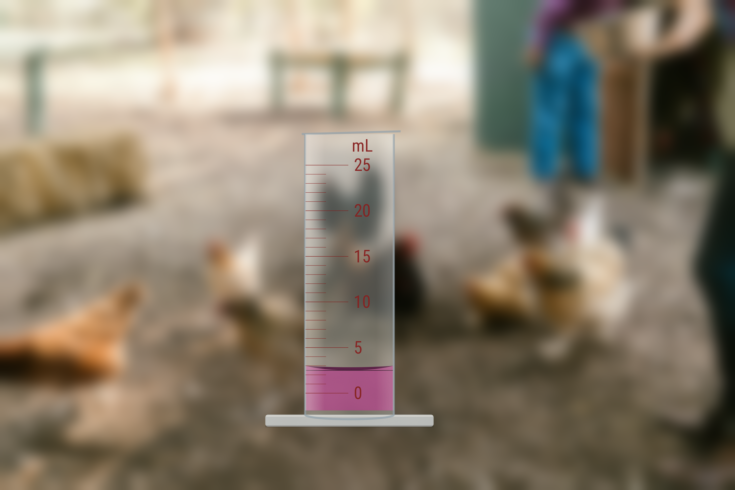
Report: 2.5mL
